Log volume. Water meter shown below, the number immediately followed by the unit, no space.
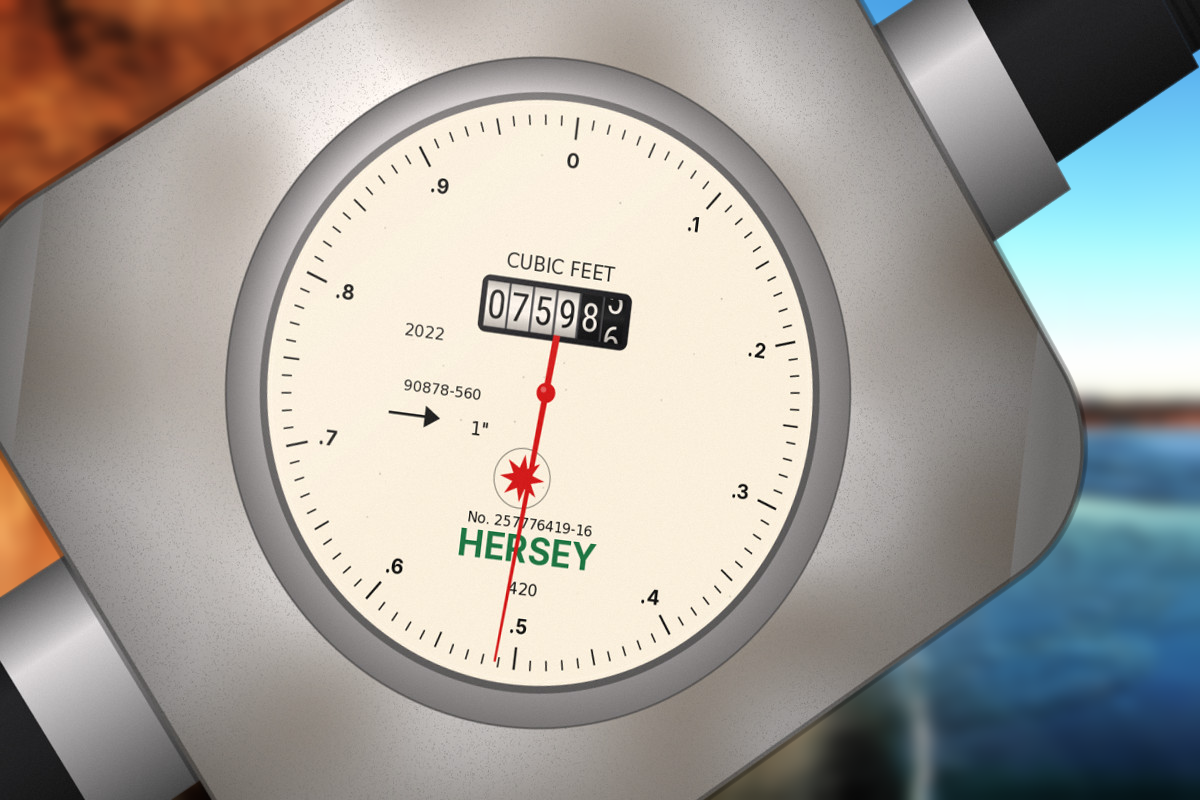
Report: 75985.51ft³
